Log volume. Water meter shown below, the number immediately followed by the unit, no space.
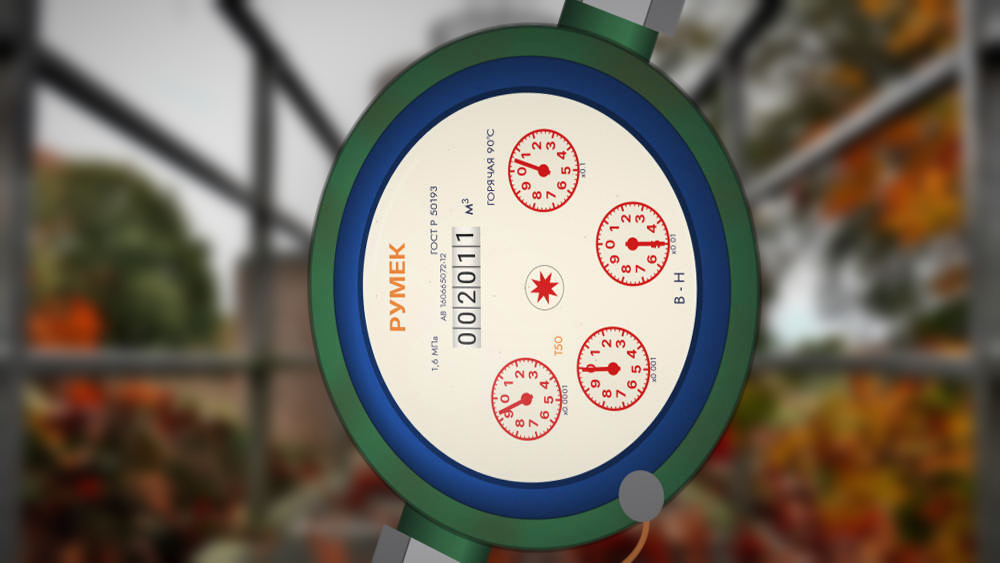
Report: 2011.0499m³
